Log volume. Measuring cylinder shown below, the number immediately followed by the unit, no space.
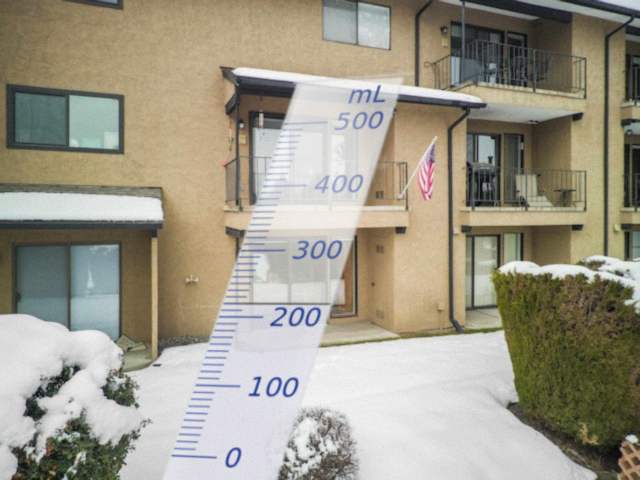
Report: 220mL
